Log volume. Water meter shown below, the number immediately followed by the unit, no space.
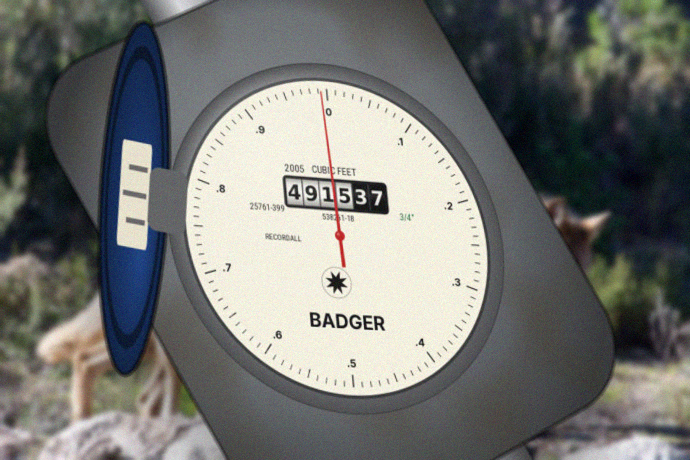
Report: 491536.99ft³
